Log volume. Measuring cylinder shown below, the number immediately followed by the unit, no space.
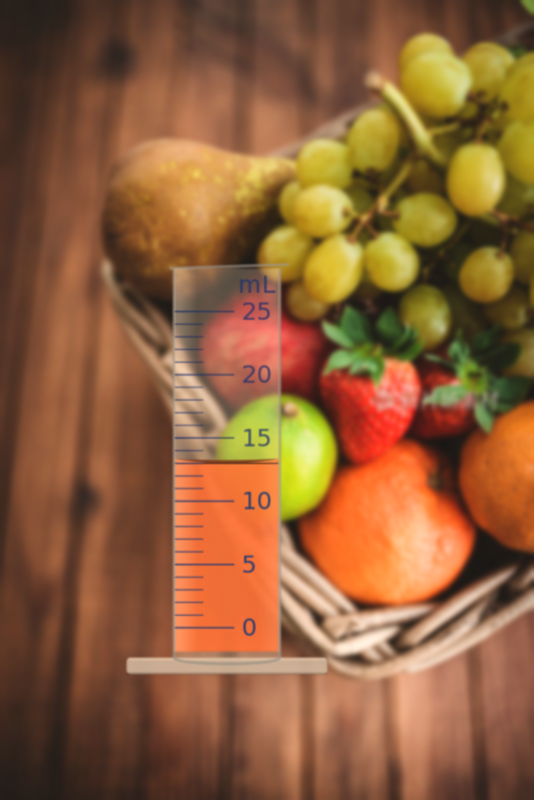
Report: 13mL
